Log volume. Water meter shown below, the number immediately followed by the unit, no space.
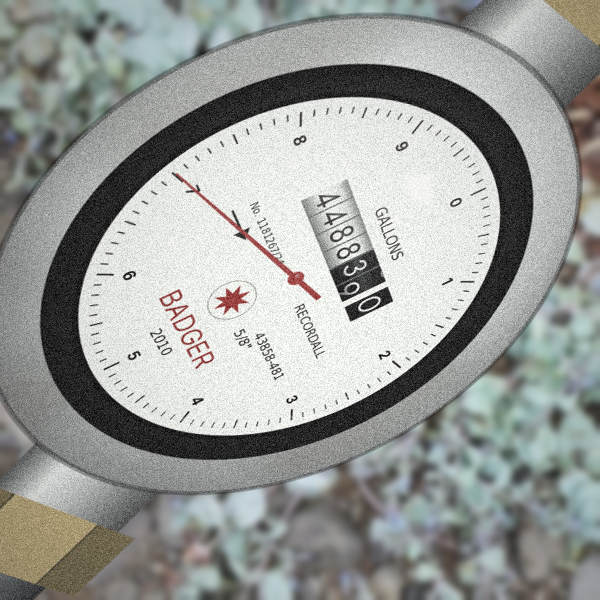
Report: 4488387.0gal
